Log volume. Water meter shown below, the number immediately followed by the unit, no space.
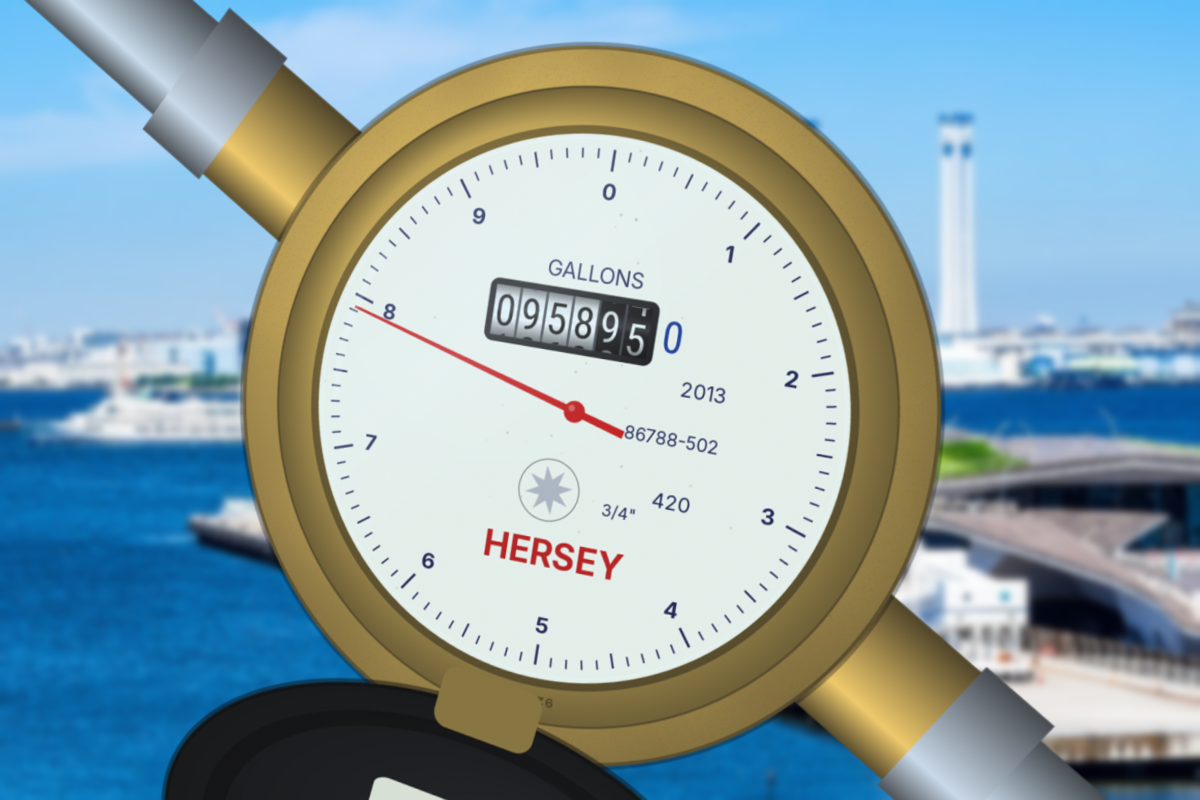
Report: 958947.9gal
